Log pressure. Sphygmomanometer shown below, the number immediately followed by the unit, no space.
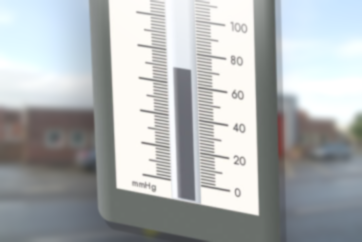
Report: 70mmHg
